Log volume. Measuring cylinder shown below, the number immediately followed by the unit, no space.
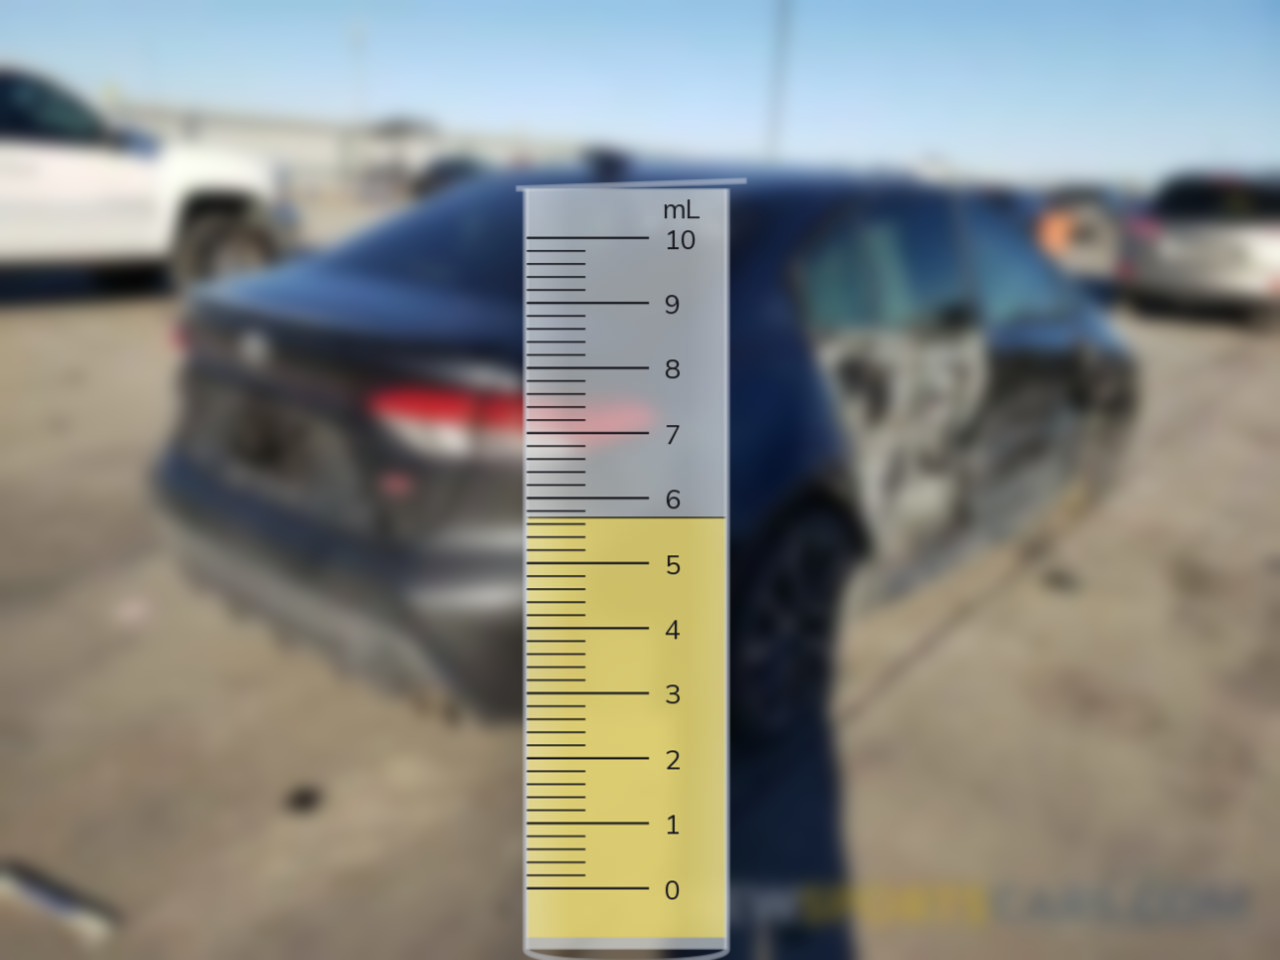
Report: 5.7mL
